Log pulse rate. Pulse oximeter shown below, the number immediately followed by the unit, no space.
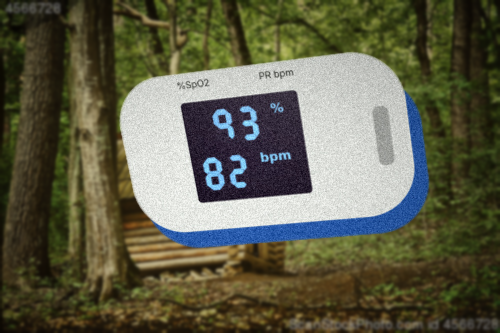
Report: 82bpm
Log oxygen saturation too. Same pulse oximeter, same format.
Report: 93%
